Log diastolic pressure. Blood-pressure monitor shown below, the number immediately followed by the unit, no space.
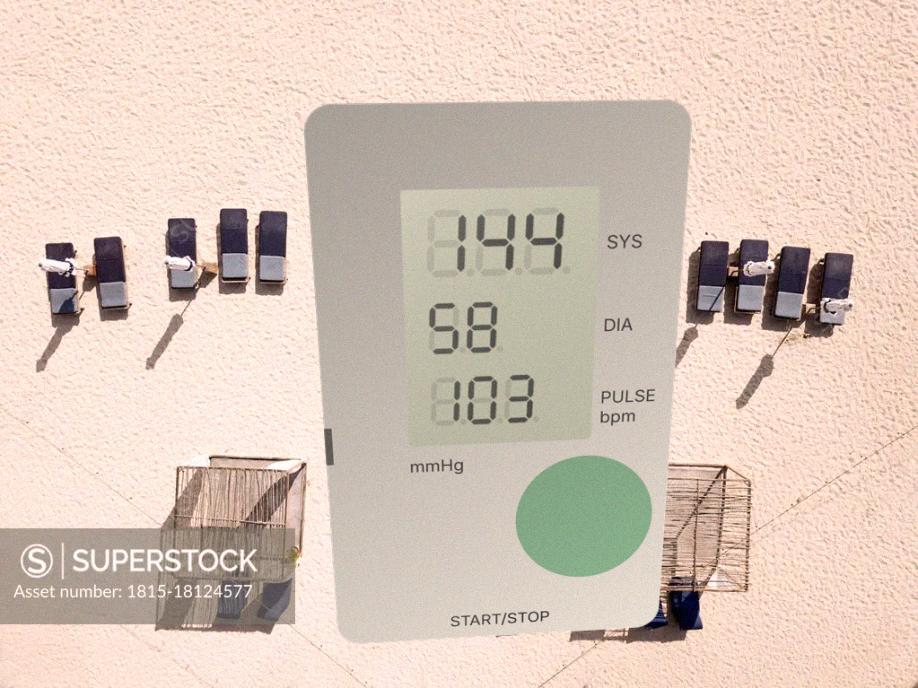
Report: 58mmHg
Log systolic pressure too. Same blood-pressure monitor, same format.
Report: 144mmHg
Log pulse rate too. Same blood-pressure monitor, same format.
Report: 103bpm
